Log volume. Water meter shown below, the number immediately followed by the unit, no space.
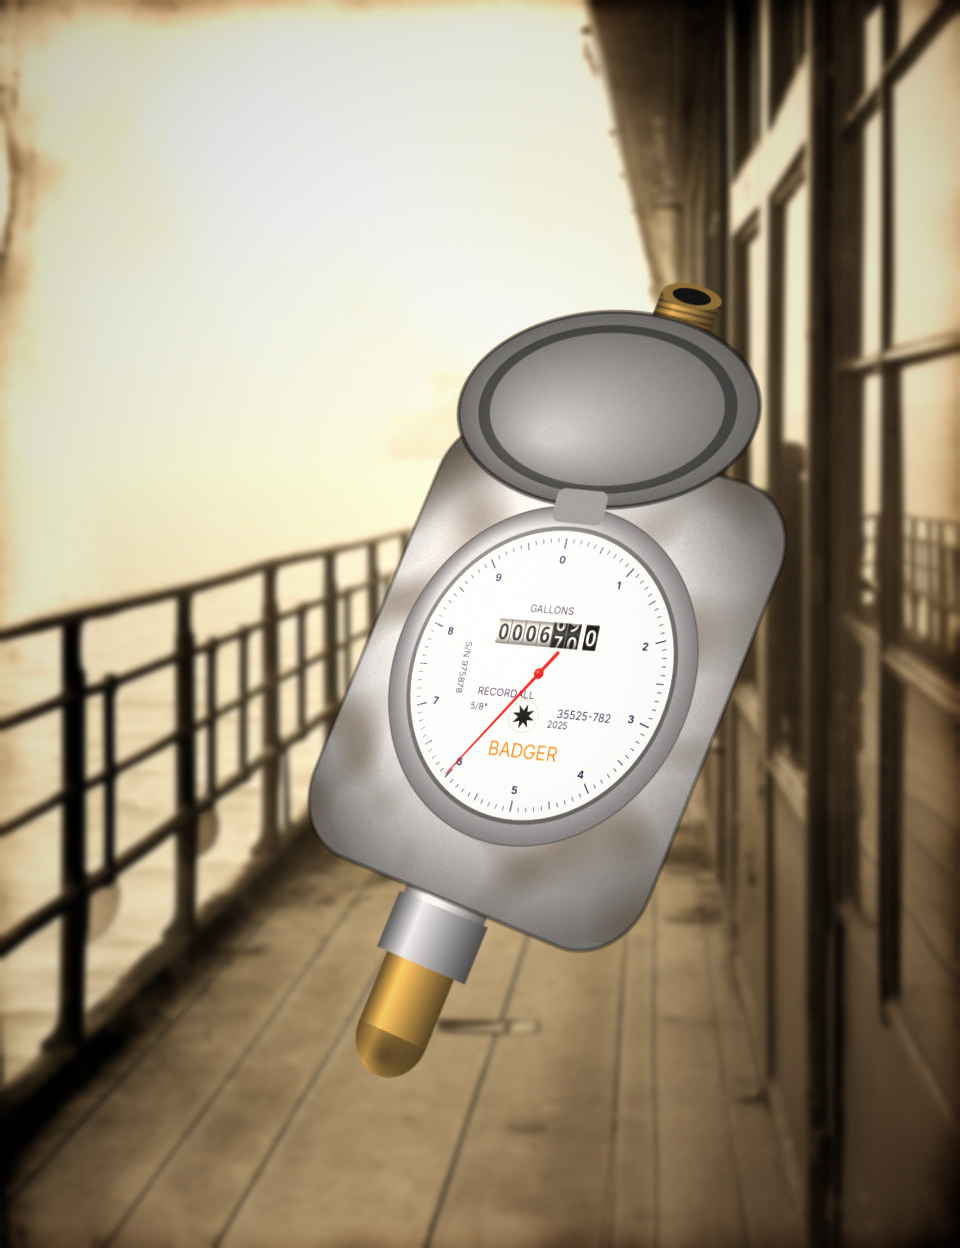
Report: 6696.0gal
